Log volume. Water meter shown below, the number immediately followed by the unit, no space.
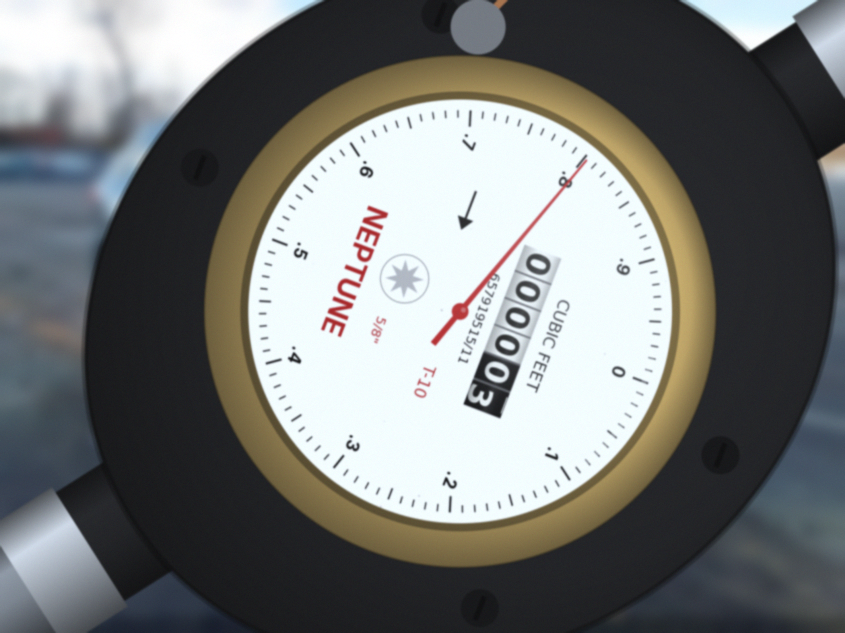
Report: 2.80ft³
